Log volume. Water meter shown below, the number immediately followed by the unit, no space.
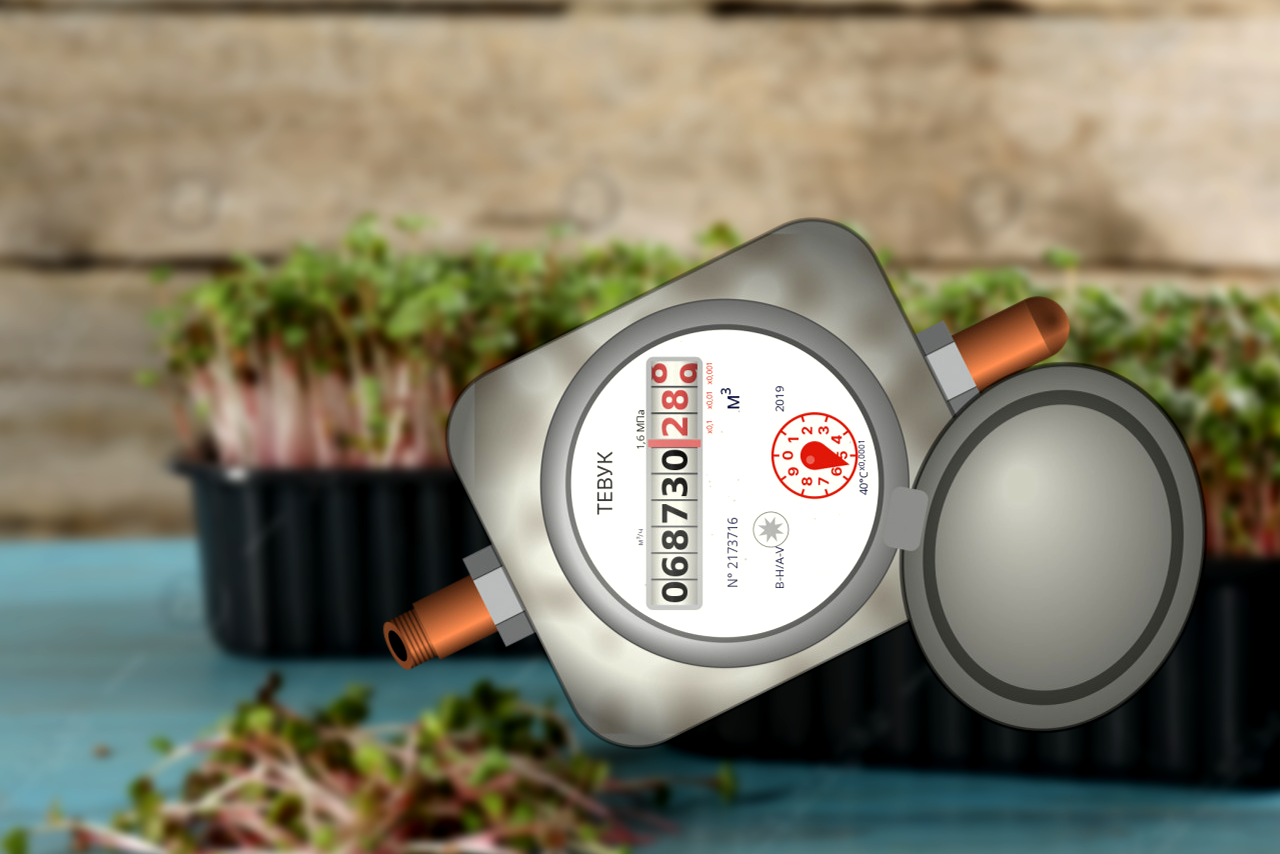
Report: 68730.2885m³
